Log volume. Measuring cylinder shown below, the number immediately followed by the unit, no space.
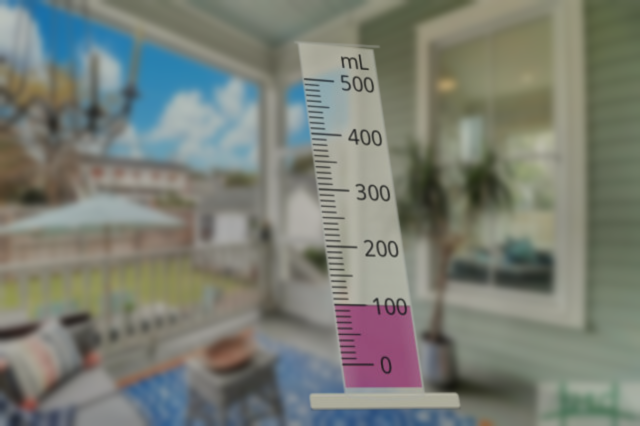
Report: 100mL
